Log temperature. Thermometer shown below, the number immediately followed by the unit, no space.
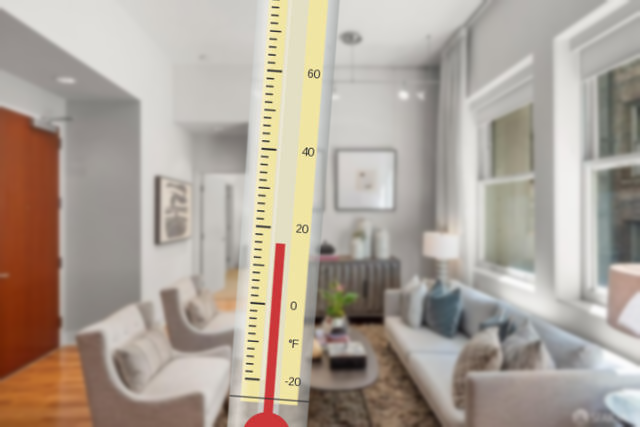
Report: 16°F
